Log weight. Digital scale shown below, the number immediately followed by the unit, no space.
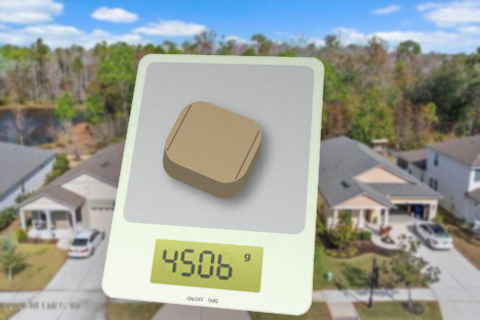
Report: 4506g
